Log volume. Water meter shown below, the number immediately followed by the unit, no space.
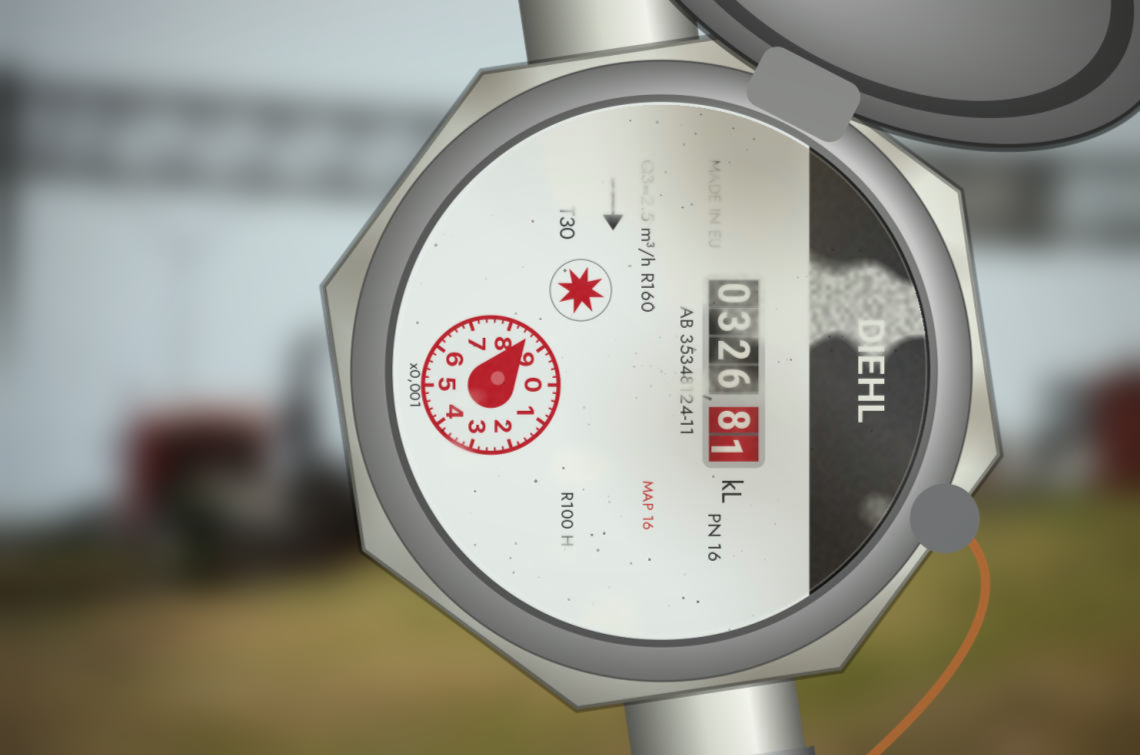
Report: 326.808kL
